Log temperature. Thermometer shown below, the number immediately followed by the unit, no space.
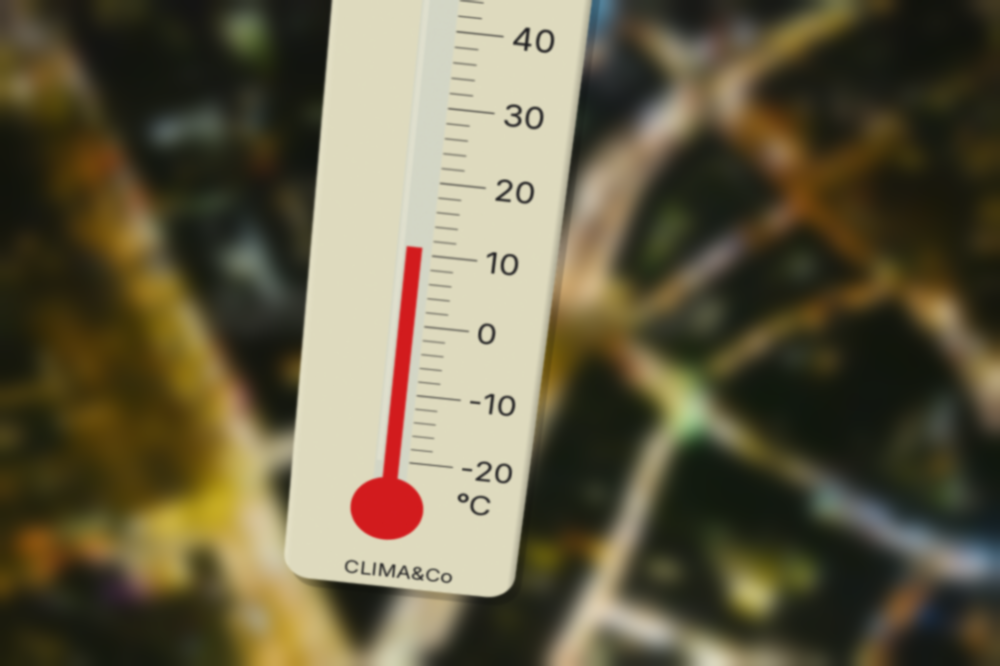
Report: 11°C
